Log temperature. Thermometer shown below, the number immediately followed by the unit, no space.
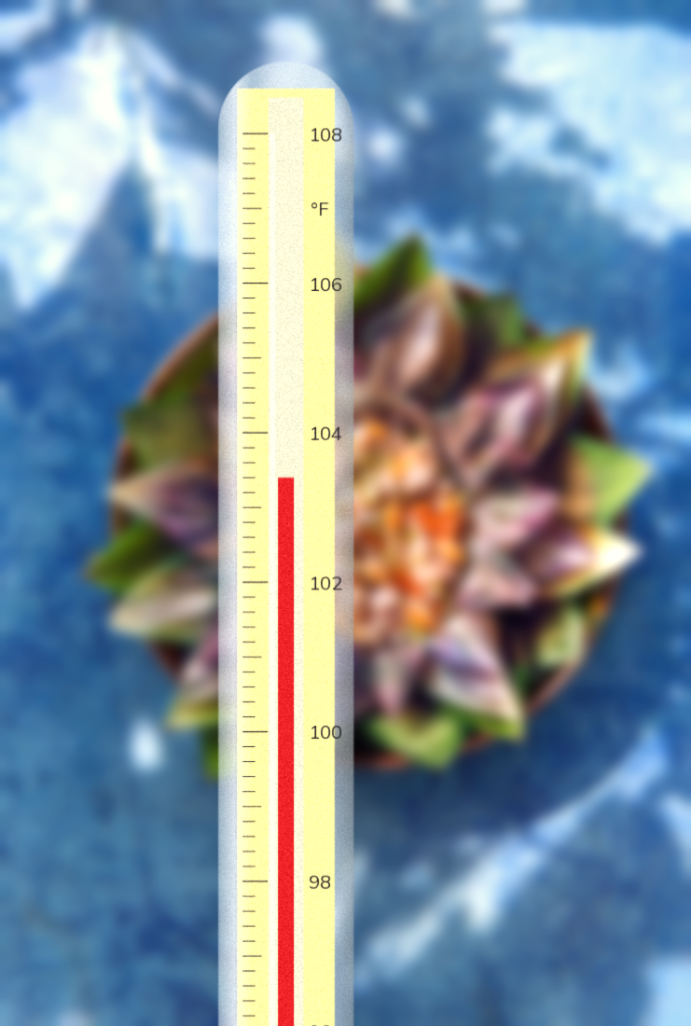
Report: 103.4°F
